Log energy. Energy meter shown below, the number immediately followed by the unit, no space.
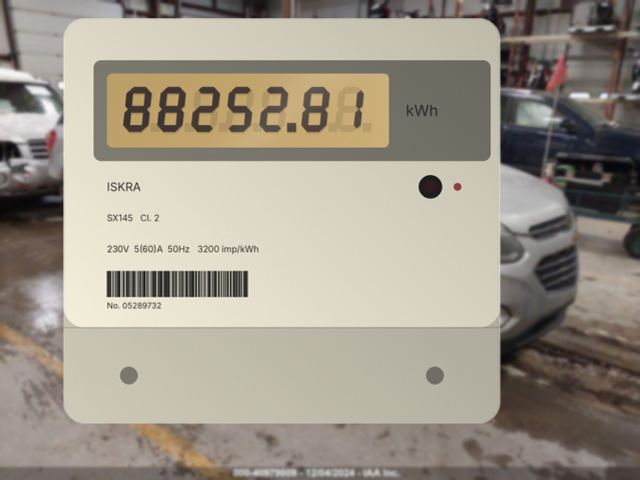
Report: 88252.81kWh
